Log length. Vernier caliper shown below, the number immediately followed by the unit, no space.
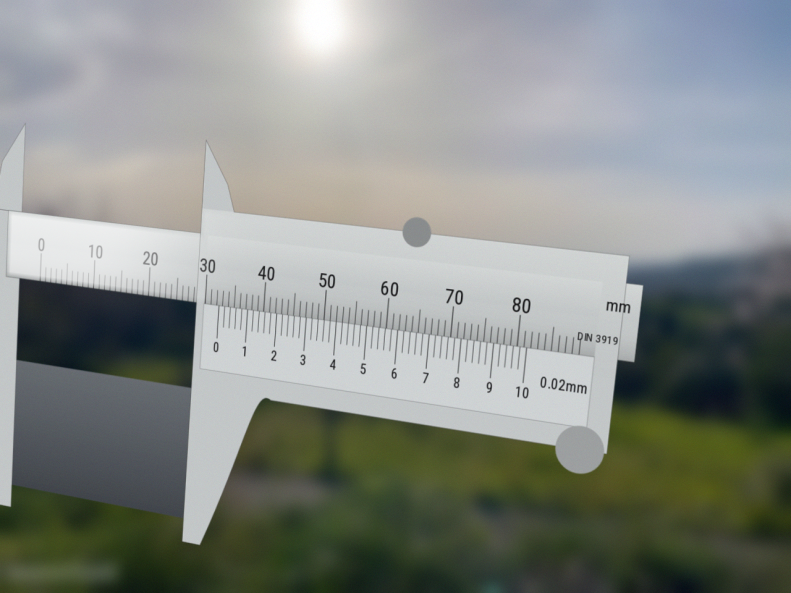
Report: 32.4mm
